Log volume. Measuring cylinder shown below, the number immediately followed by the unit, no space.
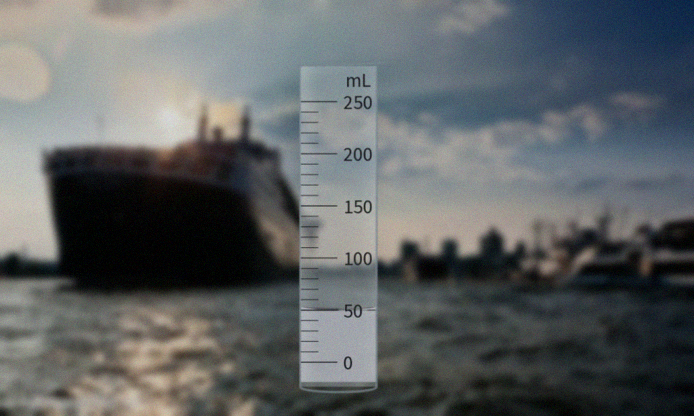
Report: 50mL
